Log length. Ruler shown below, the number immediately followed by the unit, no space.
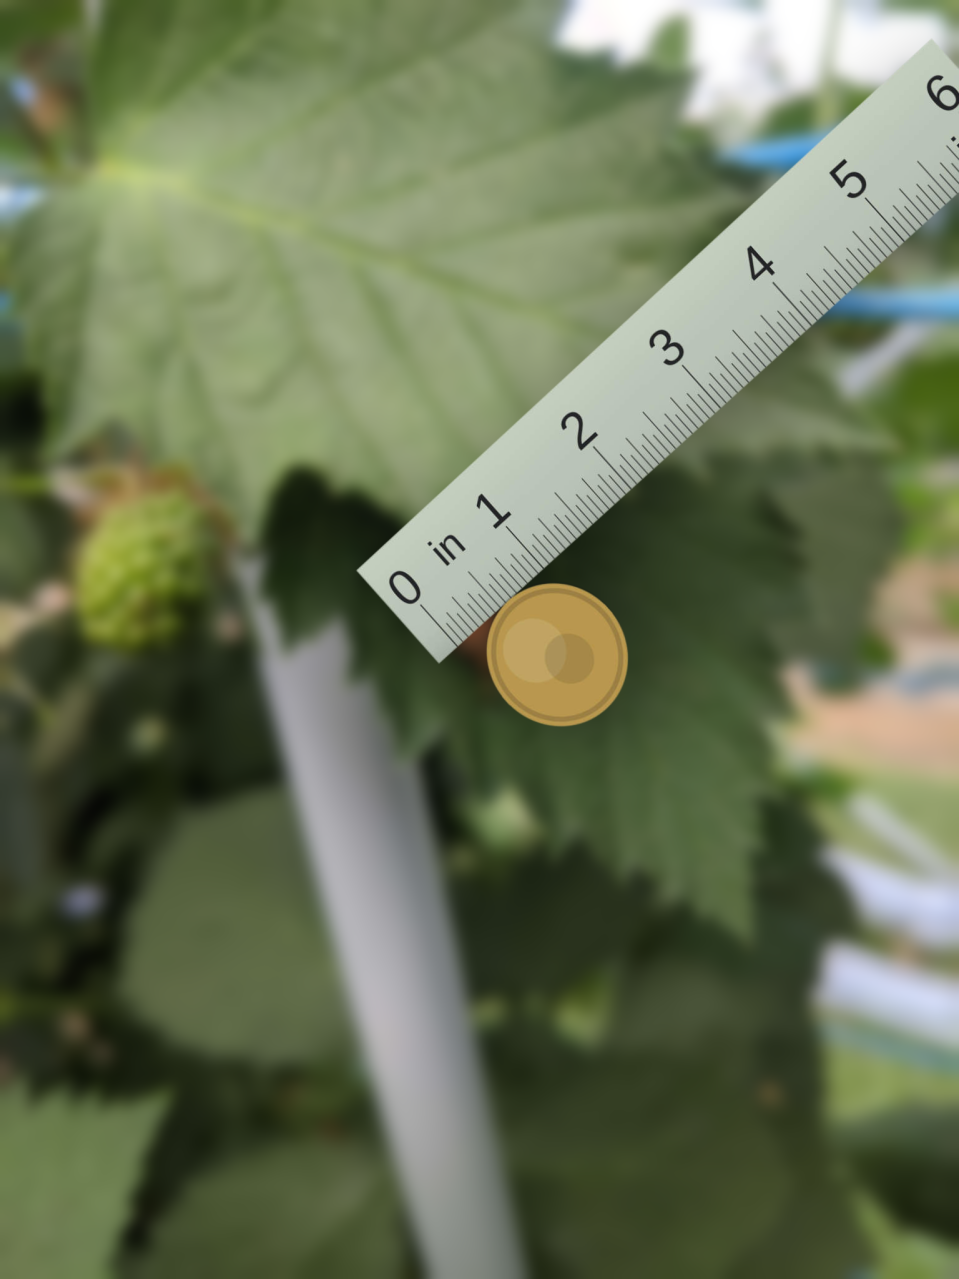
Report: 1.1875in
